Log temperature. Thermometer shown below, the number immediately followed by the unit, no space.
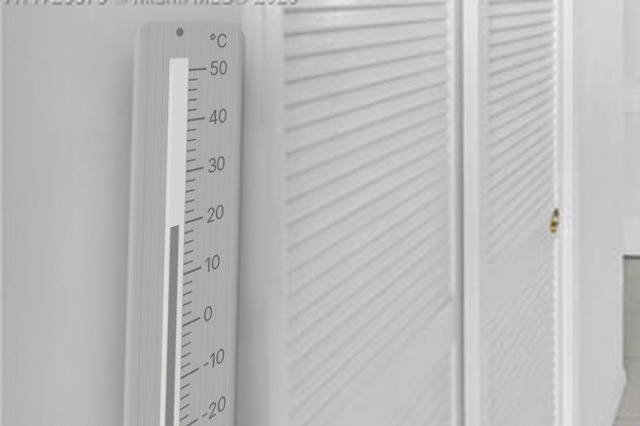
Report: 20°C
